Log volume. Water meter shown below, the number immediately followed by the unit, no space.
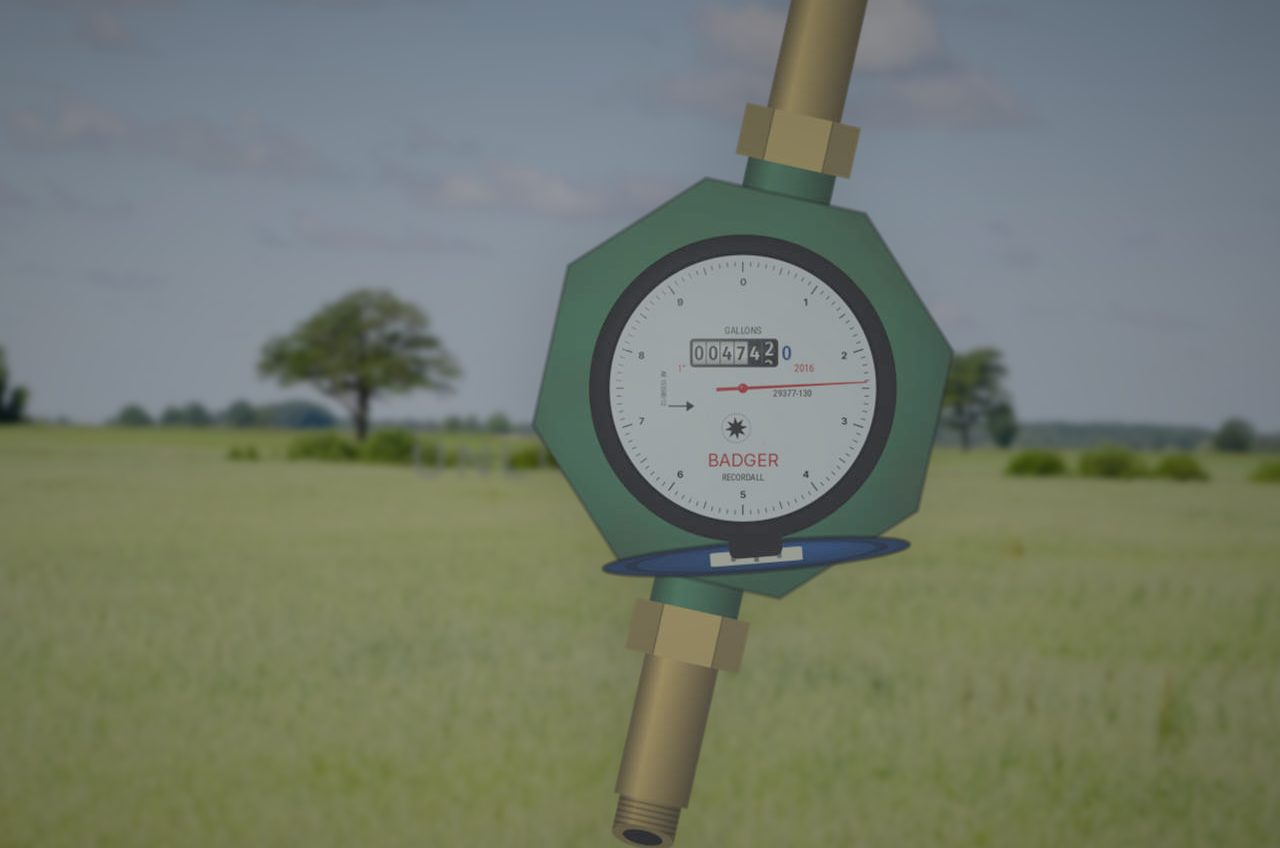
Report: 47422.4gal
